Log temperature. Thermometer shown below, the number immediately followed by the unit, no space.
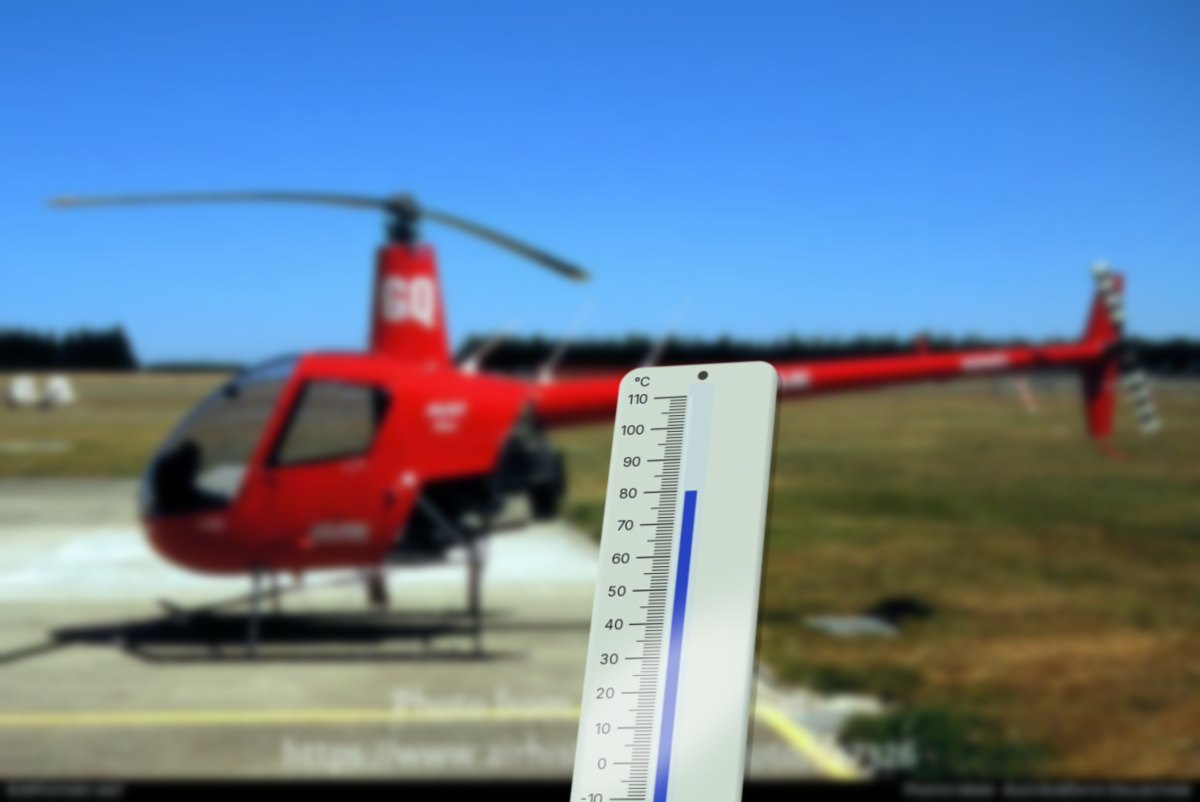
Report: 80°C
